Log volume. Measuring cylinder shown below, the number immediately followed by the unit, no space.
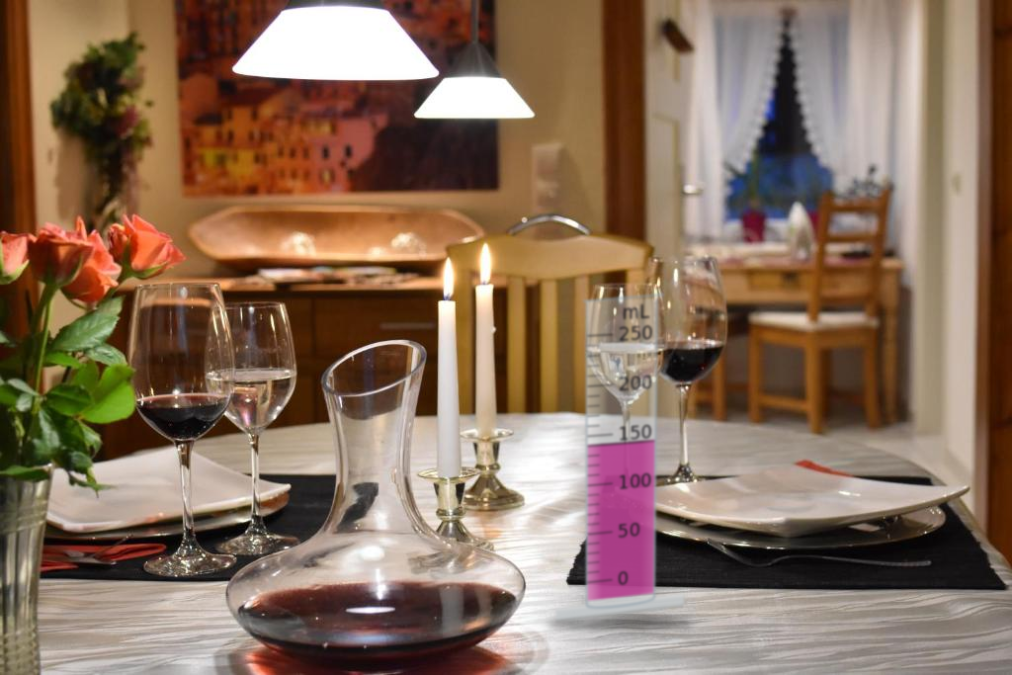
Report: 140mL
